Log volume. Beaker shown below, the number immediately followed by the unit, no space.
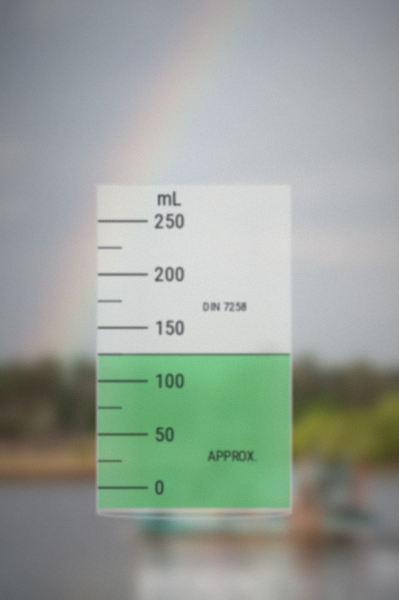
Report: 125mL
